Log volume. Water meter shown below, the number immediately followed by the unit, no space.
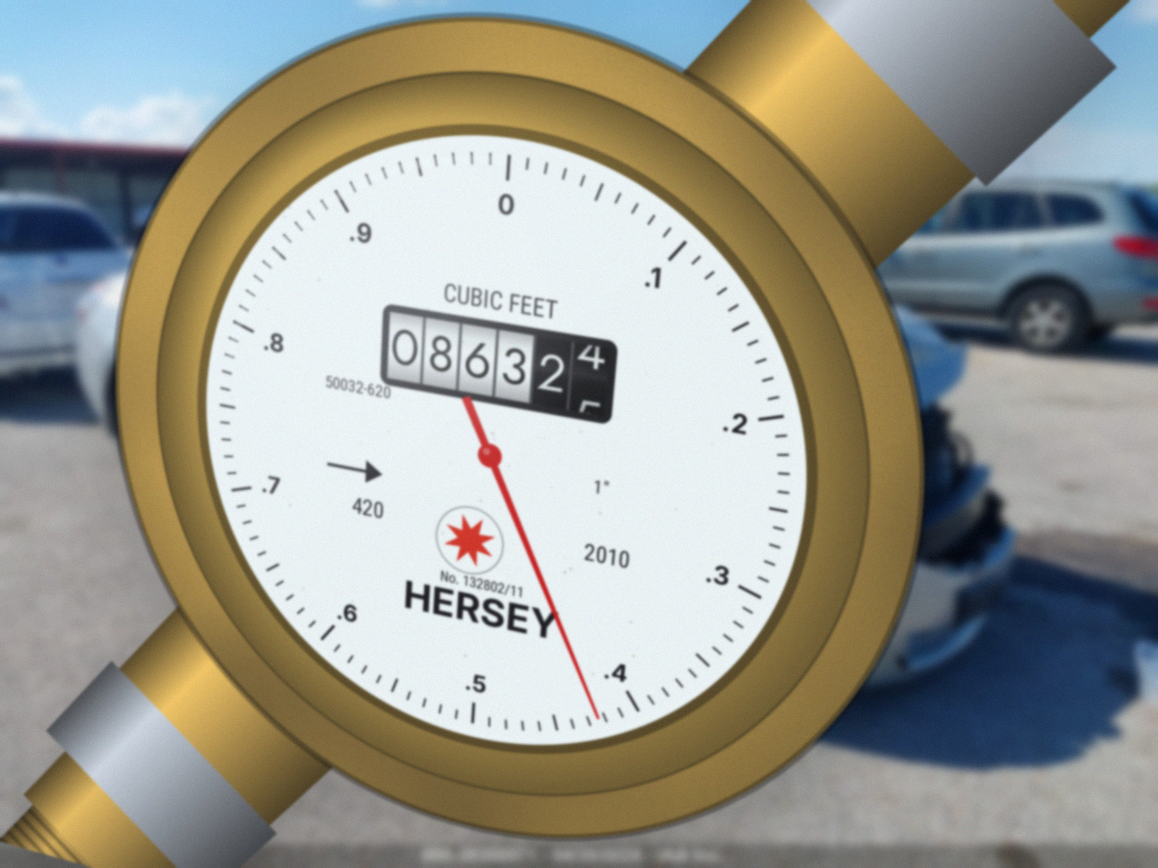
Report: 86324.42ft³
